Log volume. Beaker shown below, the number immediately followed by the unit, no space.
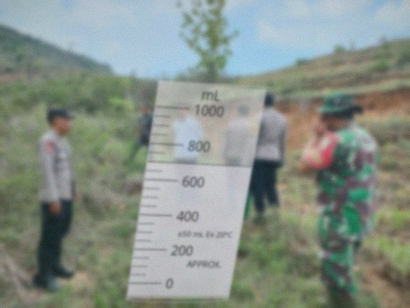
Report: 700mL
